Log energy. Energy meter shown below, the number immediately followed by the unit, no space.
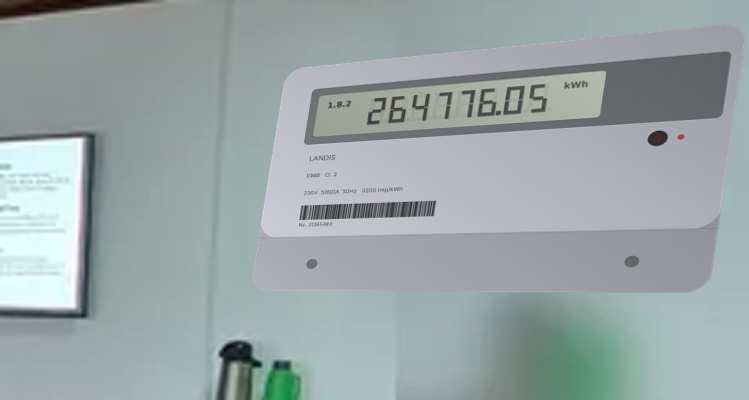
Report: 264776.05kWh
